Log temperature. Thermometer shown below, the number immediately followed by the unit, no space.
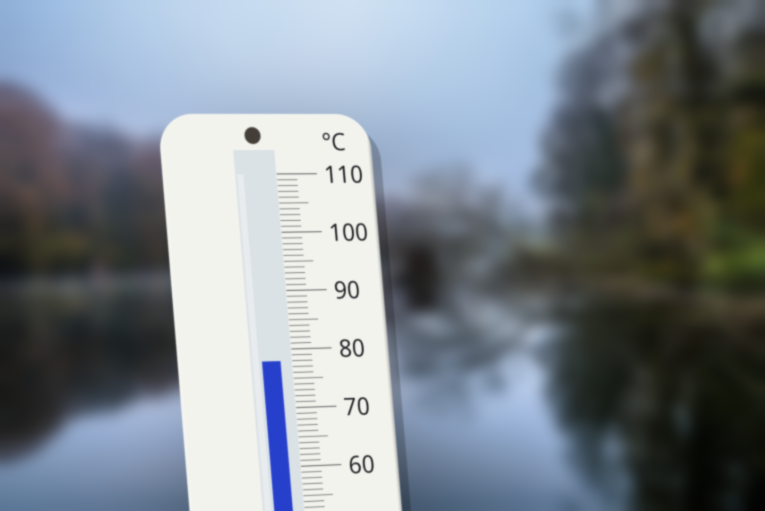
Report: 78°C
